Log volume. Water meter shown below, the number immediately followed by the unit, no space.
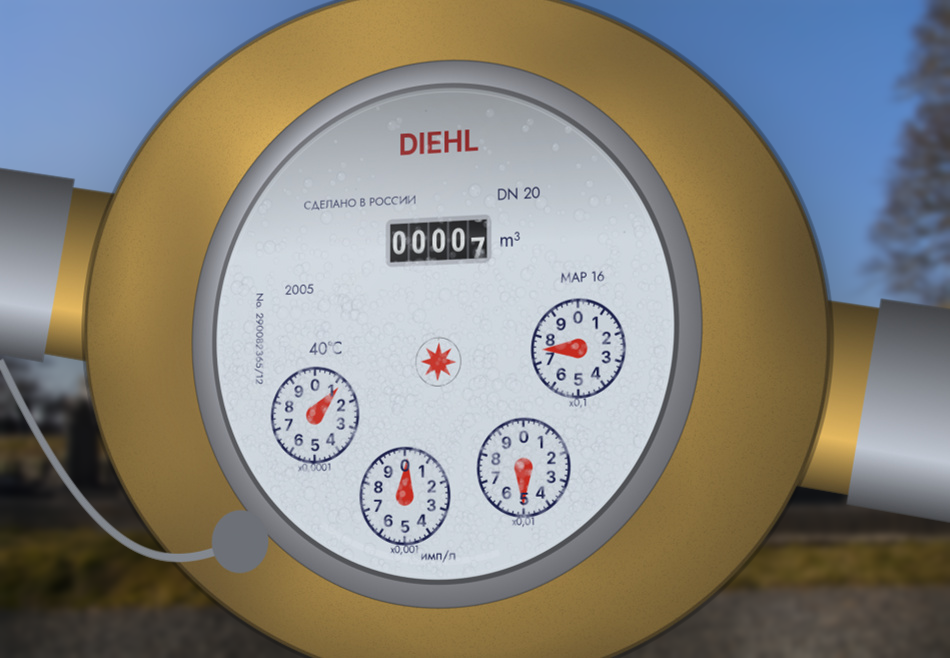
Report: 6.7501m³
